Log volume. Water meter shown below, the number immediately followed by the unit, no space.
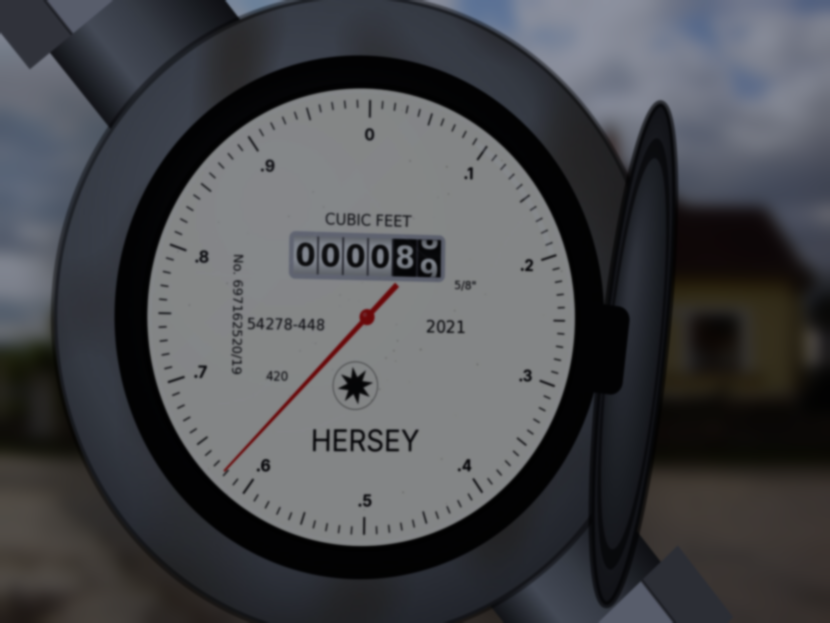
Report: 88.62ft³
